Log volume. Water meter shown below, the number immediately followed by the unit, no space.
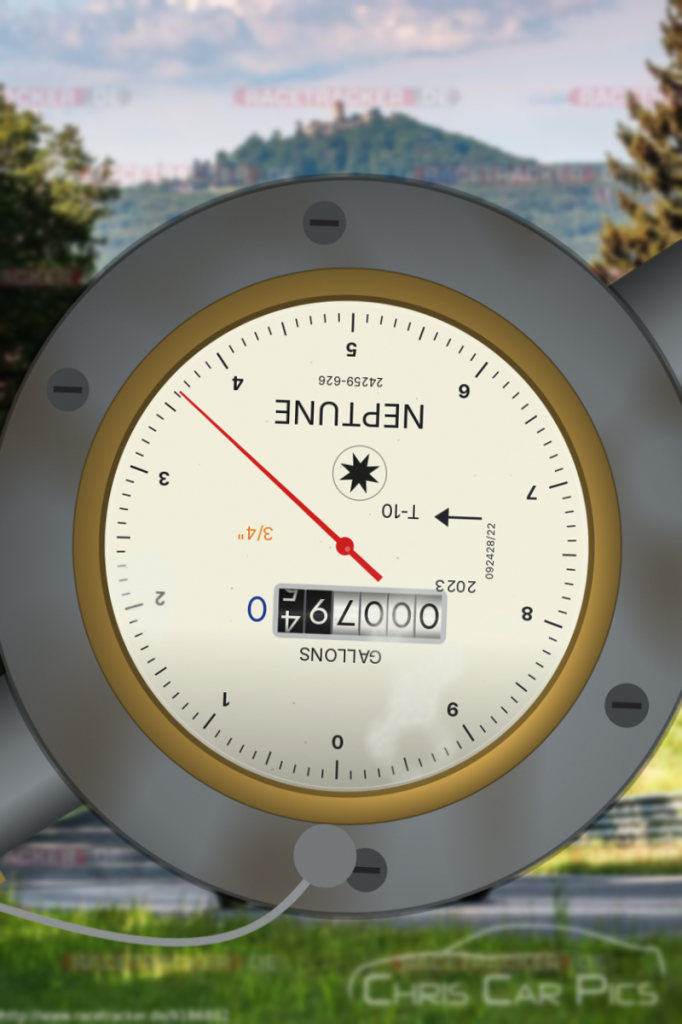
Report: 7943.6gal
